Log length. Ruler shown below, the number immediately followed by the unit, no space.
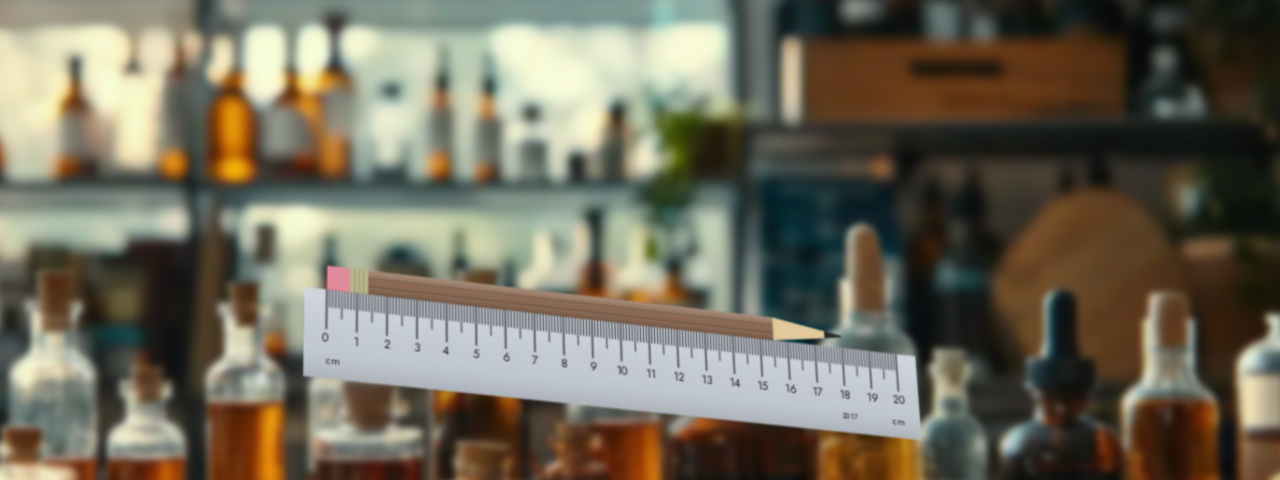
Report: 18cm
